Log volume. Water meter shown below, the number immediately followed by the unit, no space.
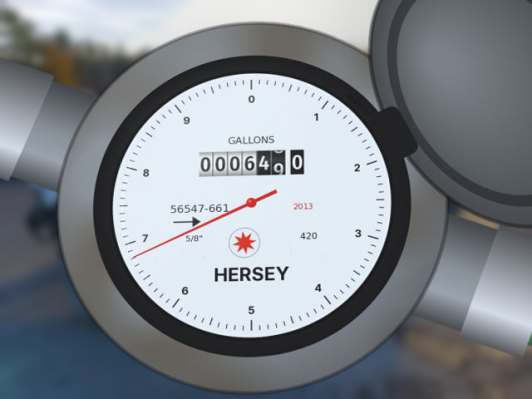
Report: 6486.8gal
